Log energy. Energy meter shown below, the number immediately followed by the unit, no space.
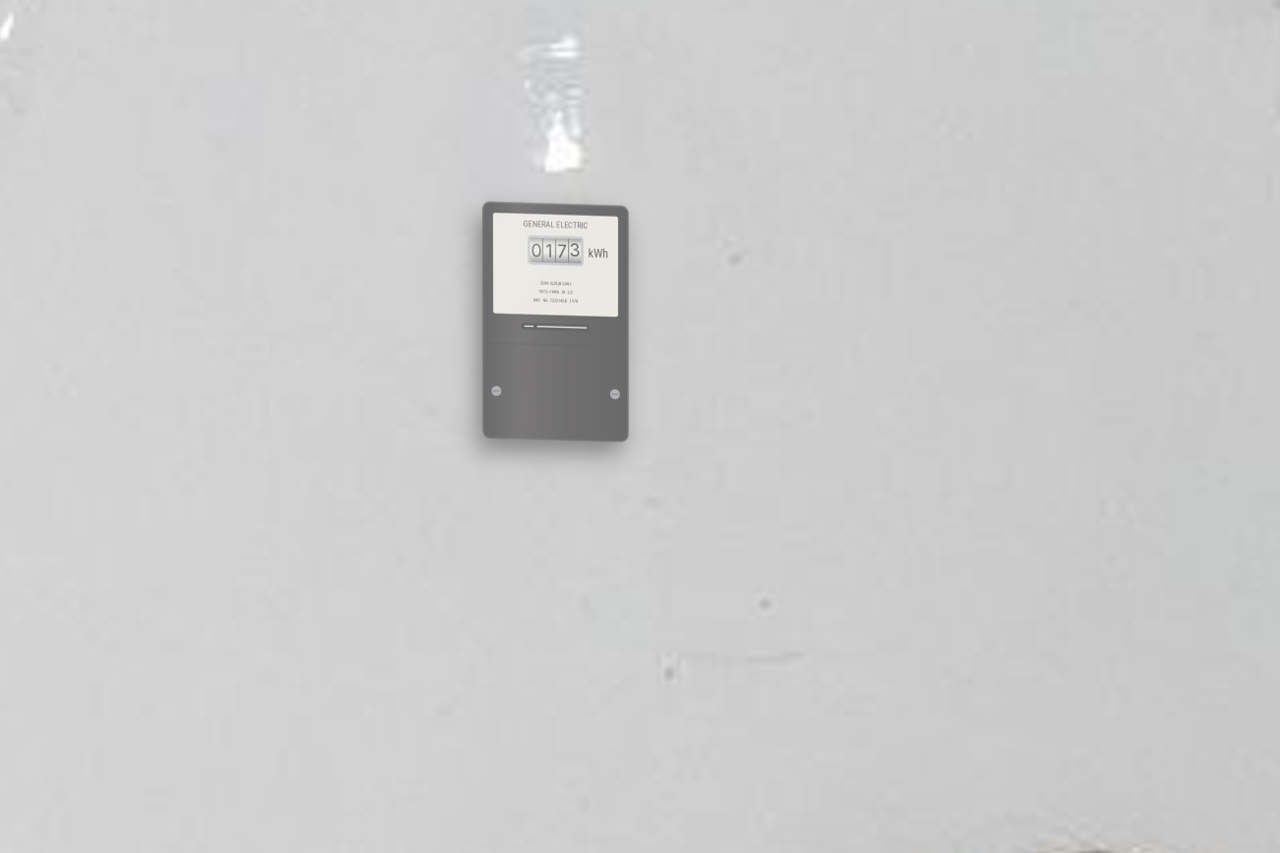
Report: 173kWh
